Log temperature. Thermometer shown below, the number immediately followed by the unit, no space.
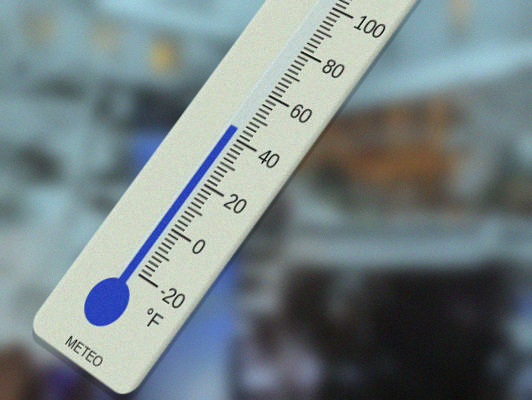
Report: 44°F
